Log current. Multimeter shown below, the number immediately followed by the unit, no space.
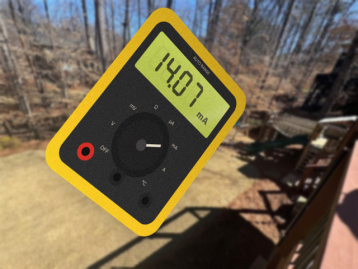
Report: 14.07mA
